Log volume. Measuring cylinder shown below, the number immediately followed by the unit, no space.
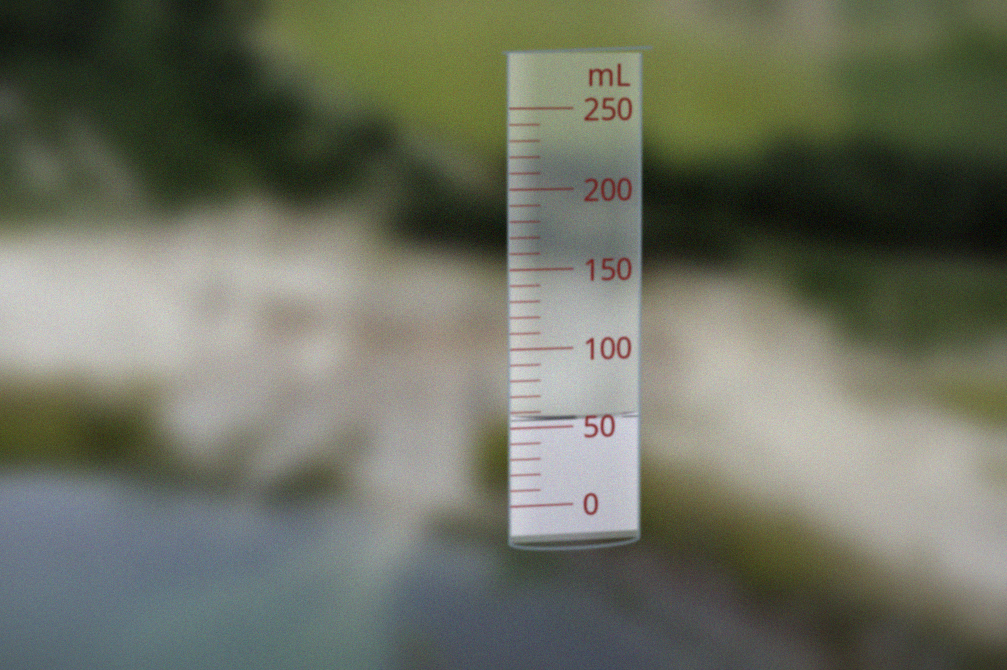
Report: 55mL
